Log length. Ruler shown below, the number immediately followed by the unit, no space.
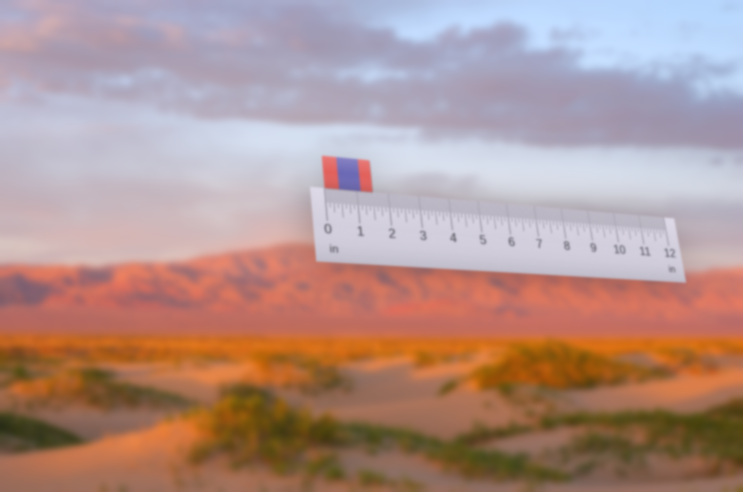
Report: 1.5in
